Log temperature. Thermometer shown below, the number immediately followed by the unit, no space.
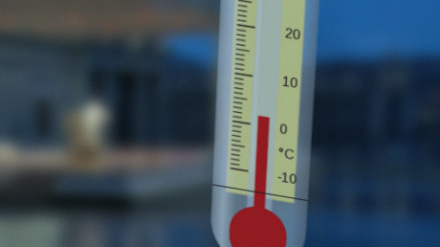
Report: 2°C
